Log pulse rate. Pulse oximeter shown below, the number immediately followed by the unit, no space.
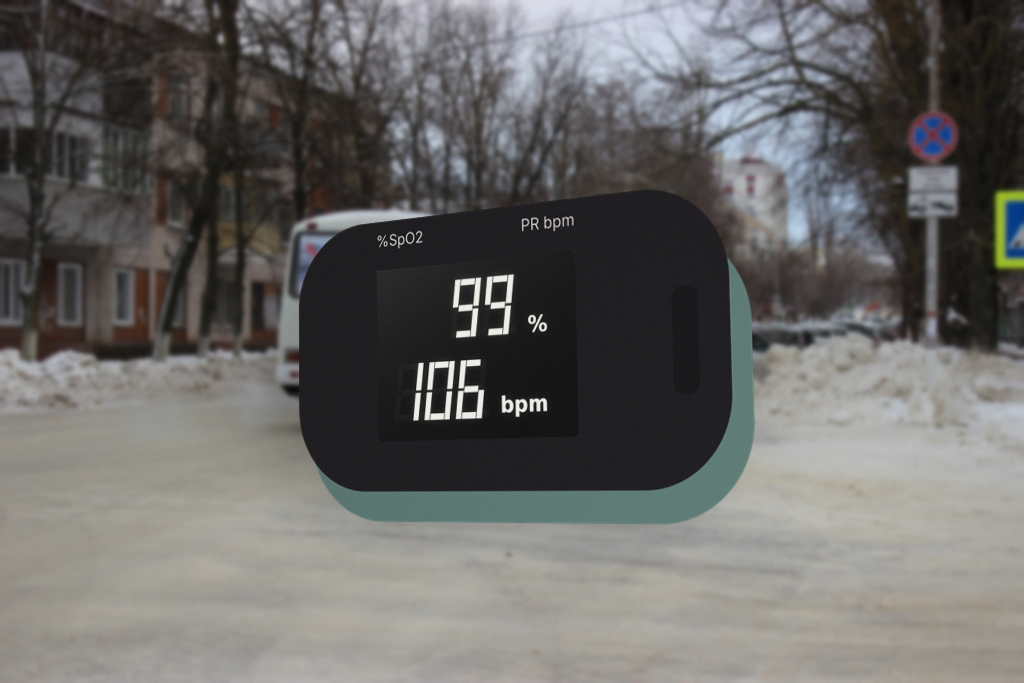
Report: 106bpm
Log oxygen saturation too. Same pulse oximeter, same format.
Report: 99%
